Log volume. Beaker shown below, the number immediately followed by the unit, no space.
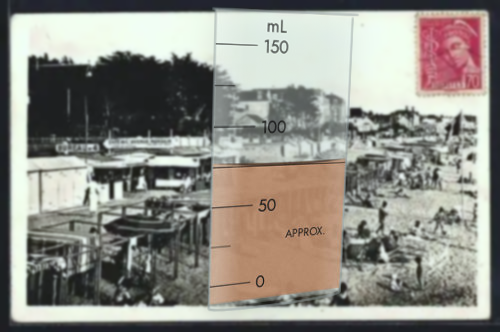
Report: 75mL
